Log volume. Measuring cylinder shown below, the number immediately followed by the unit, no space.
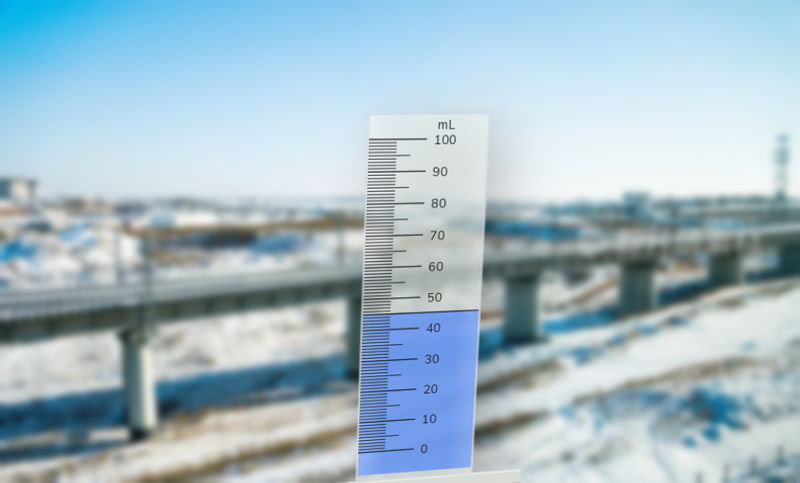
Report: 45mL
